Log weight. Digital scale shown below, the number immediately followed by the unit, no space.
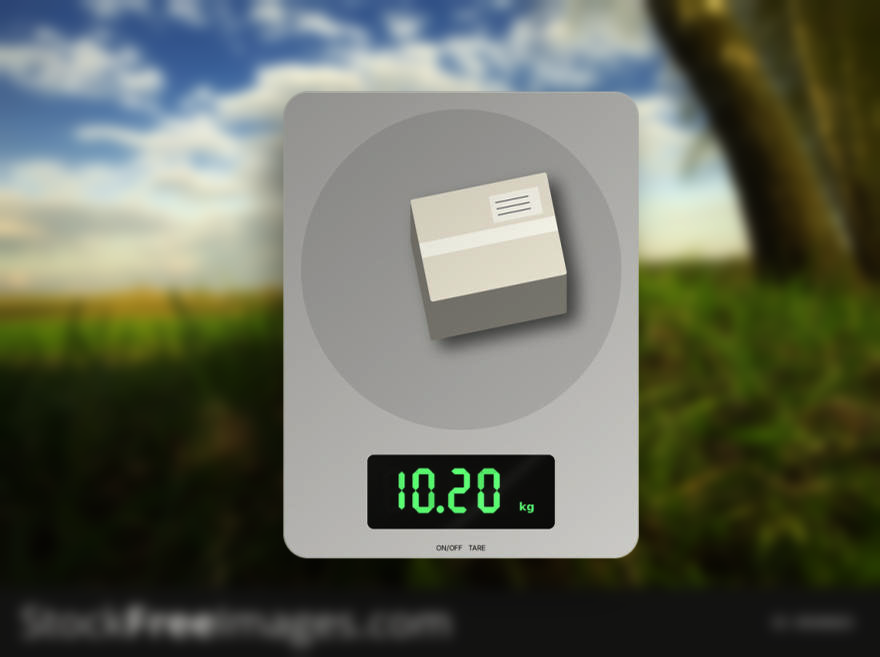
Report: 10.20kg
